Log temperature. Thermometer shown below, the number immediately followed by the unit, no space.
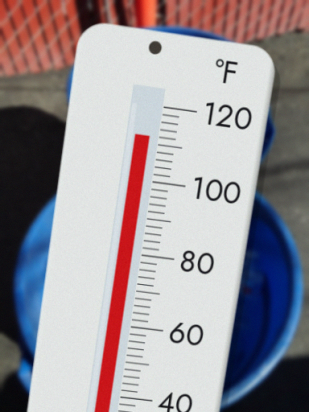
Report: 112°F
